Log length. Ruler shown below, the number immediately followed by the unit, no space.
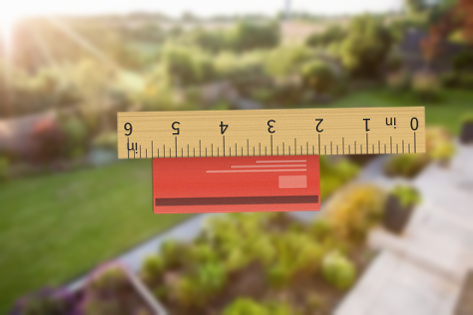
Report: 3.5in
